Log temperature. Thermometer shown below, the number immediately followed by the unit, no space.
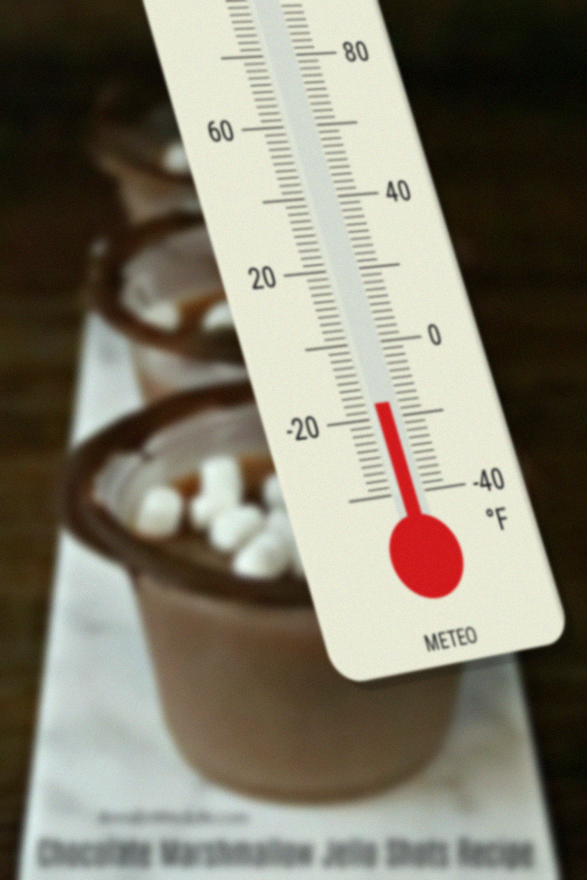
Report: -16°F
